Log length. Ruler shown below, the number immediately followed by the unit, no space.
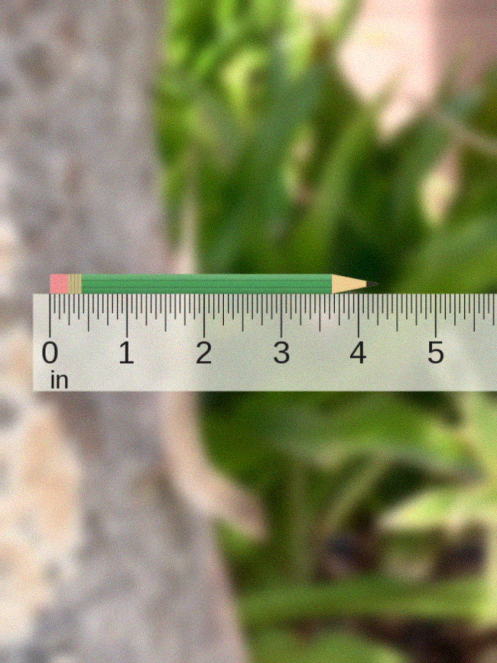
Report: 4.25in
